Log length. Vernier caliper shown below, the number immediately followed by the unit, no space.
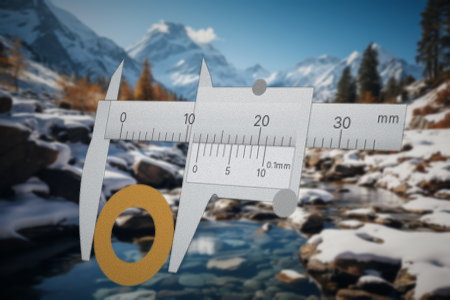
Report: 12.0mm
